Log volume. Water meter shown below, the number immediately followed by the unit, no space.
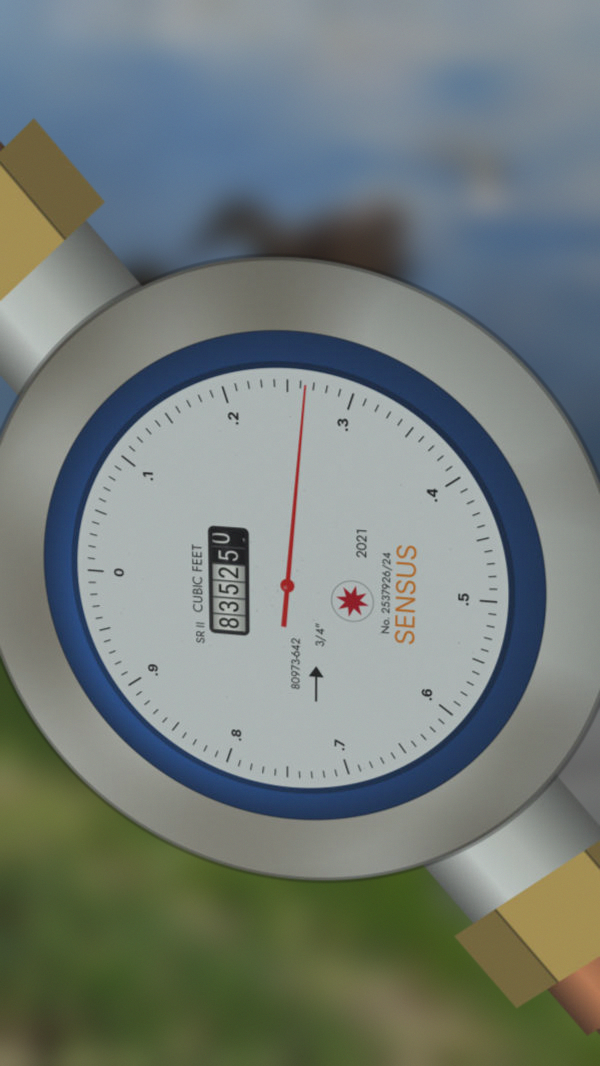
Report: 835250.26ft³
